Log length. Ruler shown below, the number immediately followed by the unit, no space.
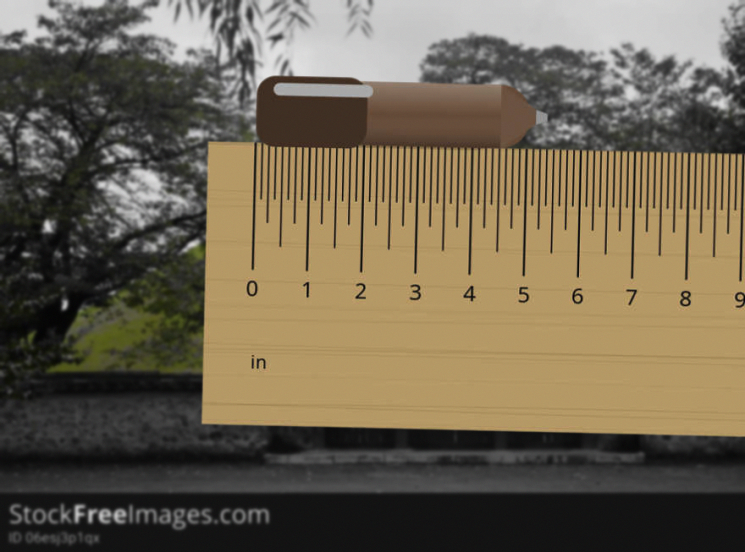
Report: 5.375in
